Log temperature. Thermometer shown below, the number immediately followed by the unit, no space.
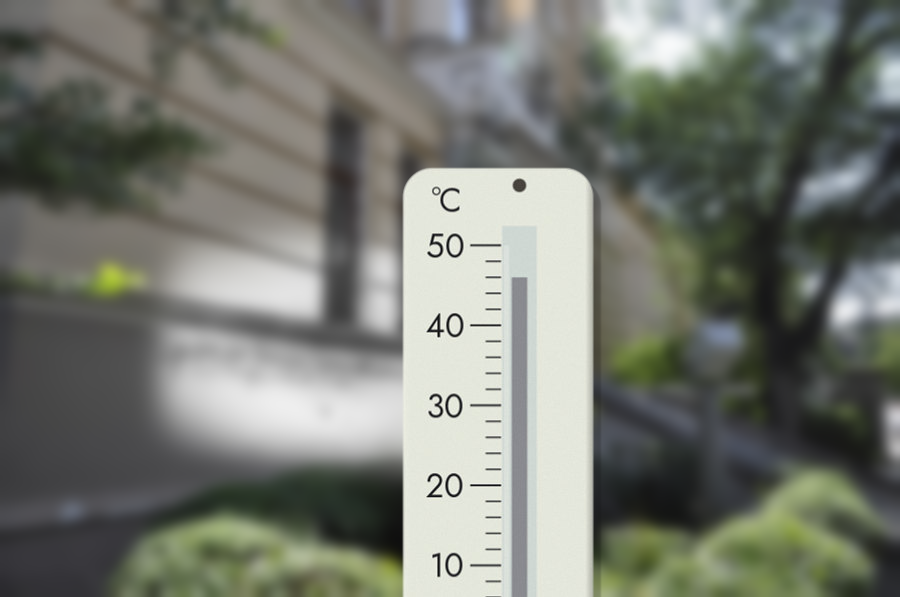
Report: 46°C
